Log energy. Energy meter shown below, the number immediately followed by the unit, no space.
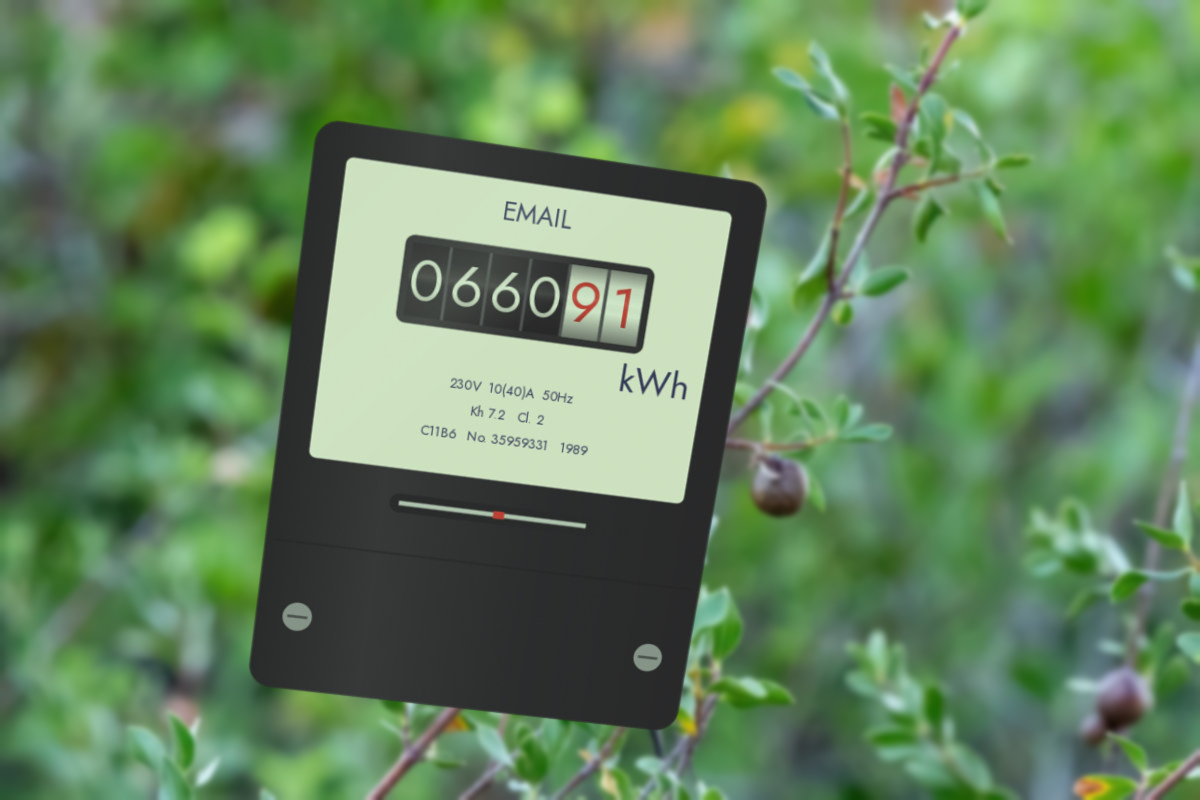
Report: 660.91kWh
